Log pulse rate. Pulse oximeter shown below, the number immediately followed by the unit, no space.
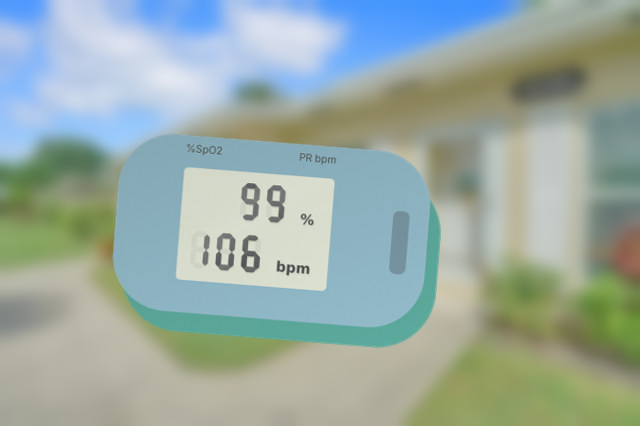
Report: 106bpm
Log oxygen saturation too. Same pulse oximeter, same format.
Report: 99%
